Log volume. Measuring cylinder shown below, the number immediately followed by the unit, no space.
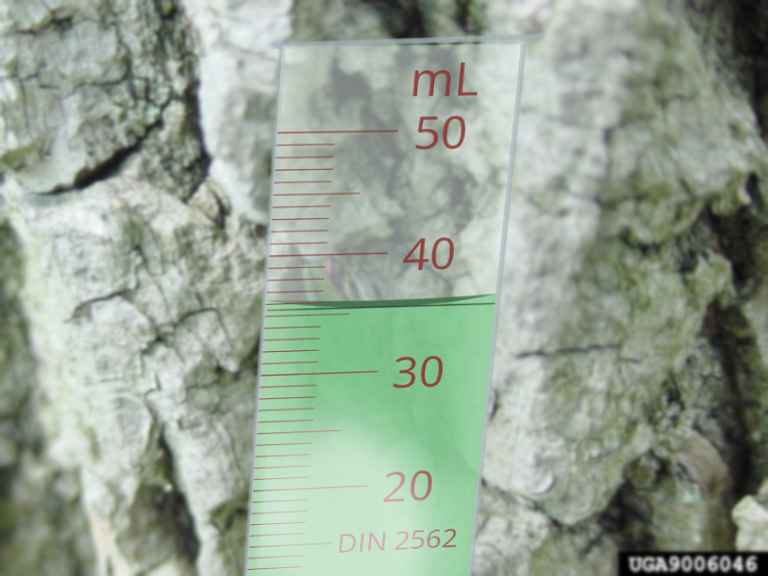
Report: 35.5mL
